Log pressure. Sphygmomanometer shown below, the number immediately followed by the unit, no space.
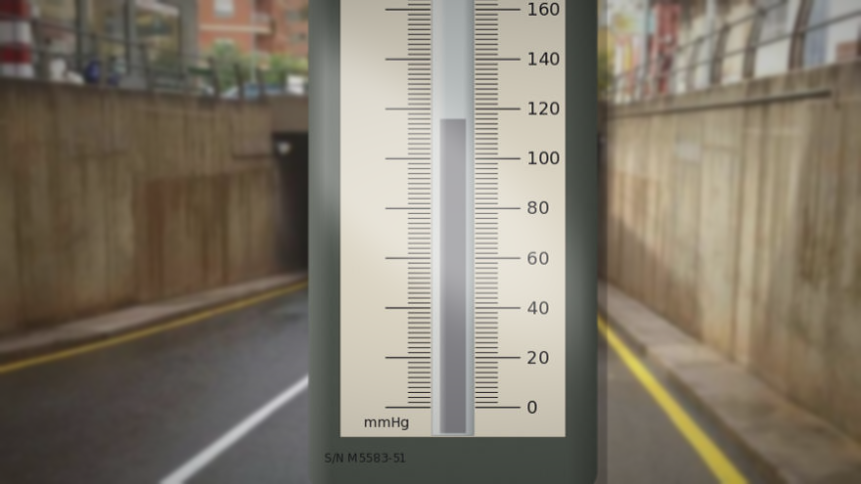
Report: 116mmHg
